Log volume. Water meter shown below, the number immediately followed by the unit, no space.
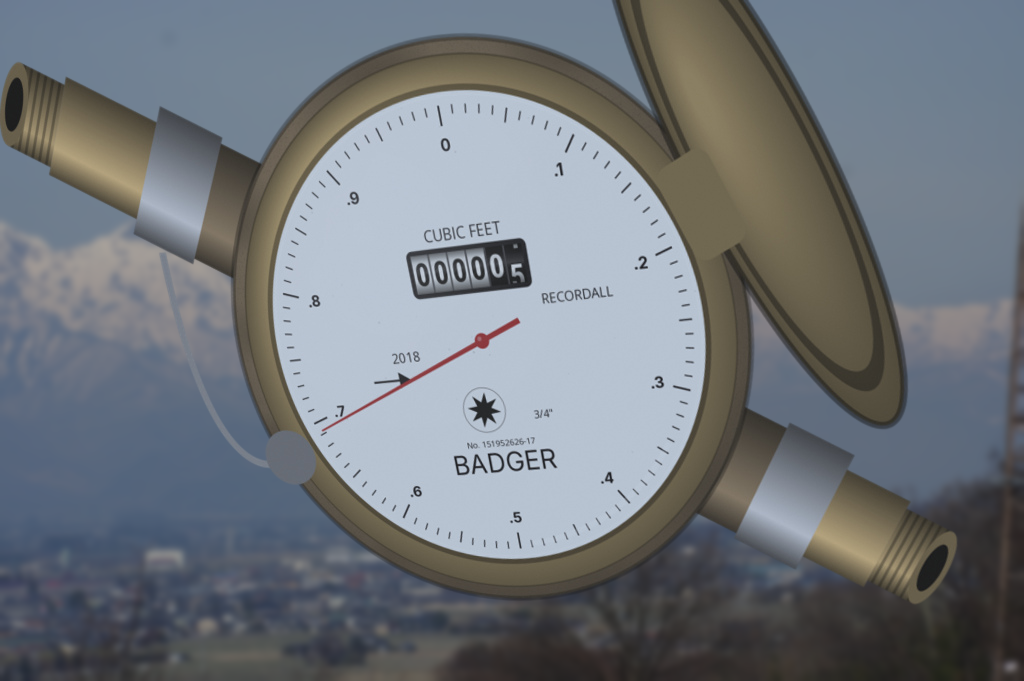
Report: 4.69ft³
